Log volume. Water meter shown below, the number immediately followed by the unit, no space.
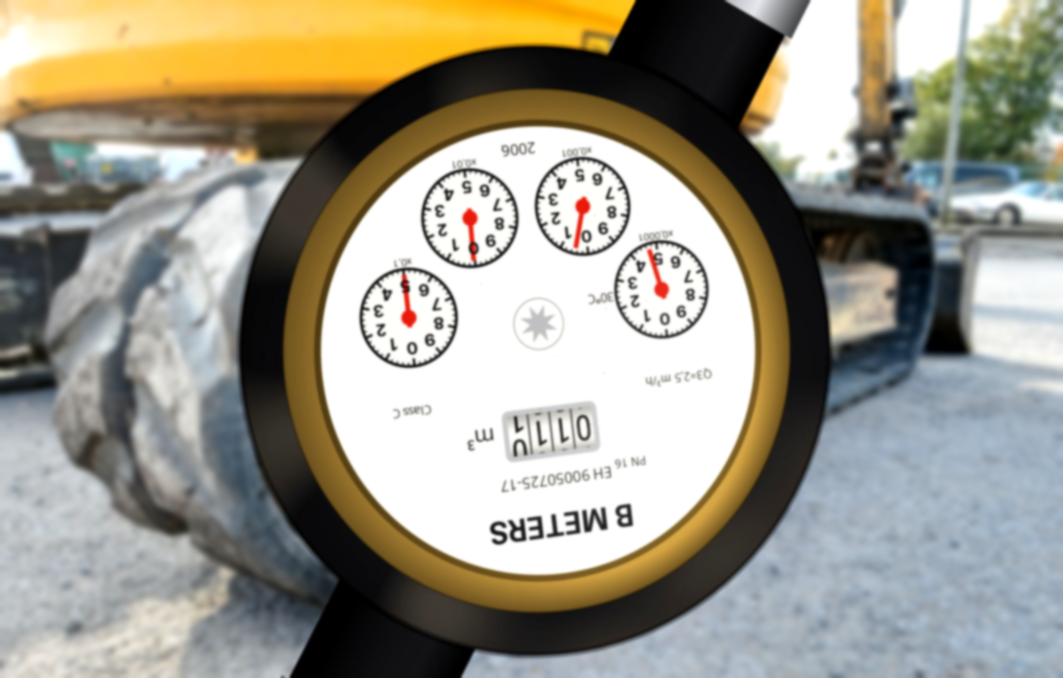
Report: 110.5004m³
